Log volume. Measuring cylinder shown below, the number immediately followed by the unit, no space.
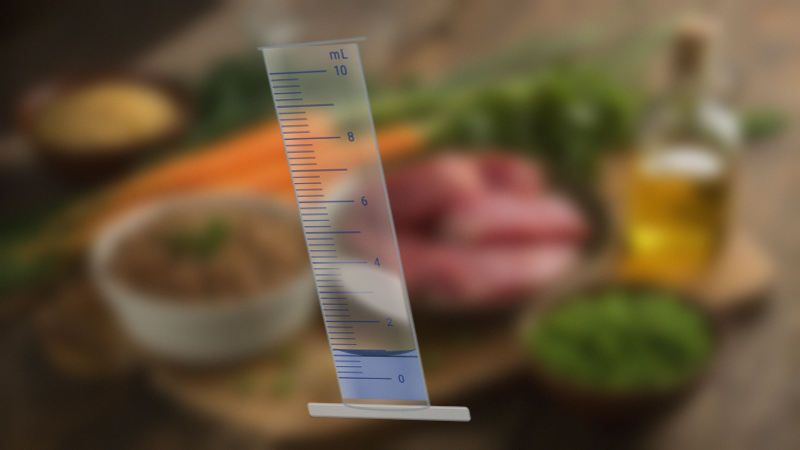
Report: 0.8mL
